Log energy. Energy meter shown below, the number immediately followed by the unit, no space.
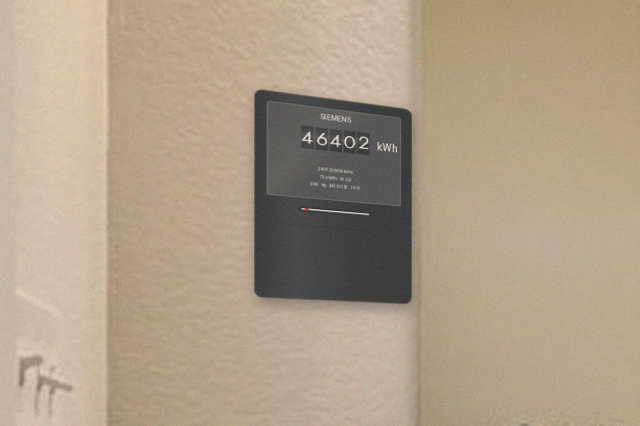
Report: 46402kWh
